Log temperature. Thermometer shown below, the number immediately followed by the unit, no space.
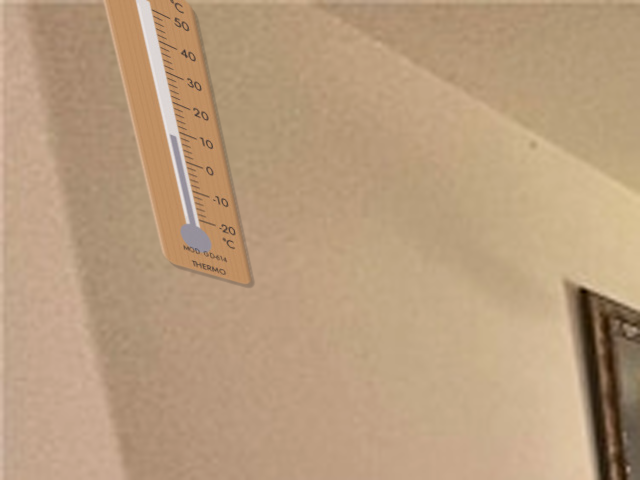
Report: 8°C
